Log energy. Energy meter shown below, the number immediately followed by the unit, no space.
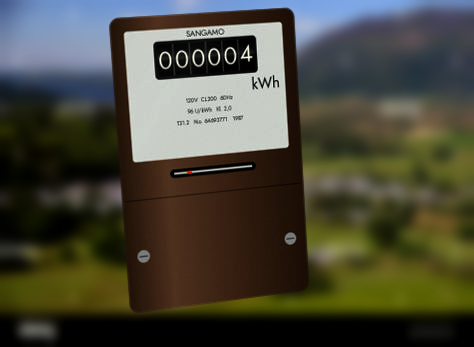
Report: 4kWh
